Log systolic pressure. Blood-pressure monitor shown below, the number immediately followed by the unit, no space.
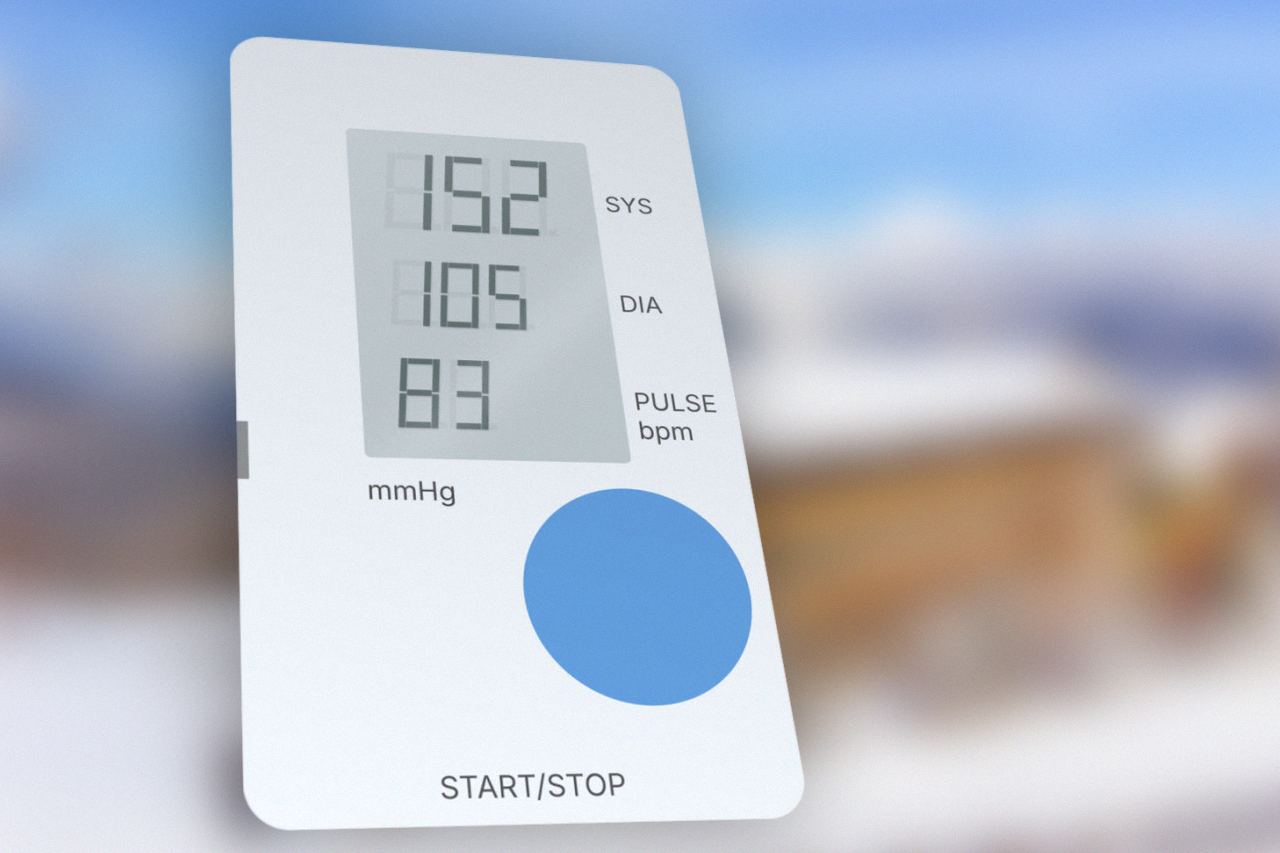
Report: 152mmHg
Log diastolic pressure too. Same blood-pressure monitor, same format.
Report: 105mmHg
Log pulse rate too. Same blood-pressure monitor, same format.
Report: 83bpm
